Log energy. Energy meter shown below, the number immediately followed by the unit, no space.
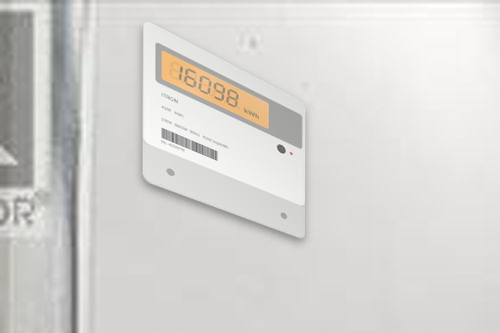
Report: 16098kWh
